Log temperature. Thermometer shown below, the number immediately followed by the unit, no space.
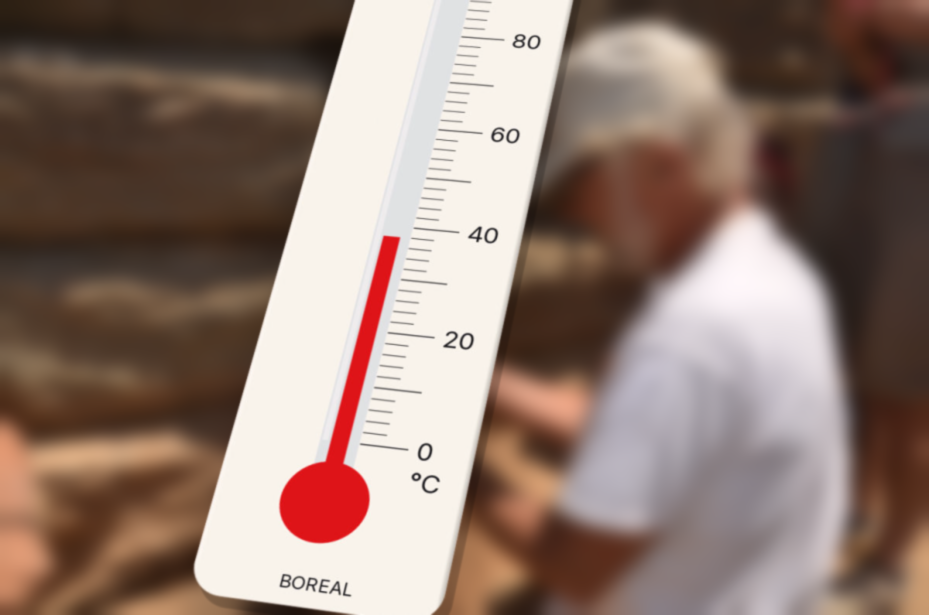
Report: 38°C
